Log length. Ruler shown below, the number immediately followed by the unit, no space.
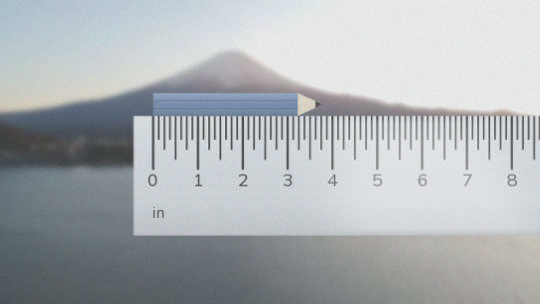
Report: 3.75in
